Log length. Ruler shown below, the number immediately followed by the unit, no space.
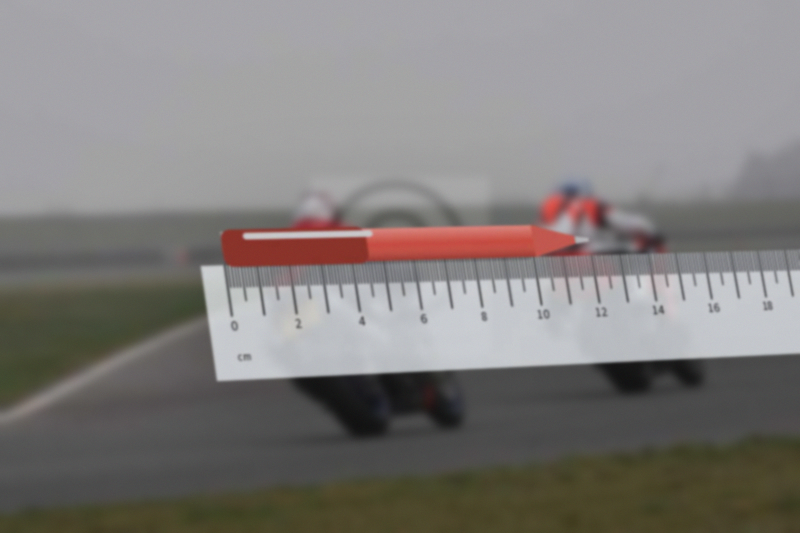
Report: 12cm
